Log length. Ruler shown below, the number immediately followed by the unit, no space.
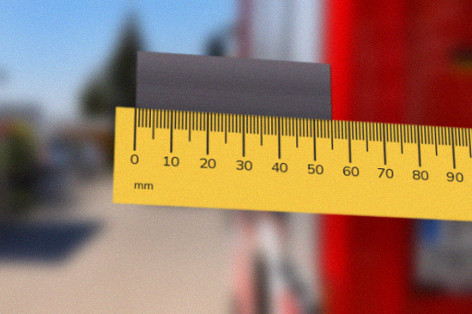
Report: 55mm
